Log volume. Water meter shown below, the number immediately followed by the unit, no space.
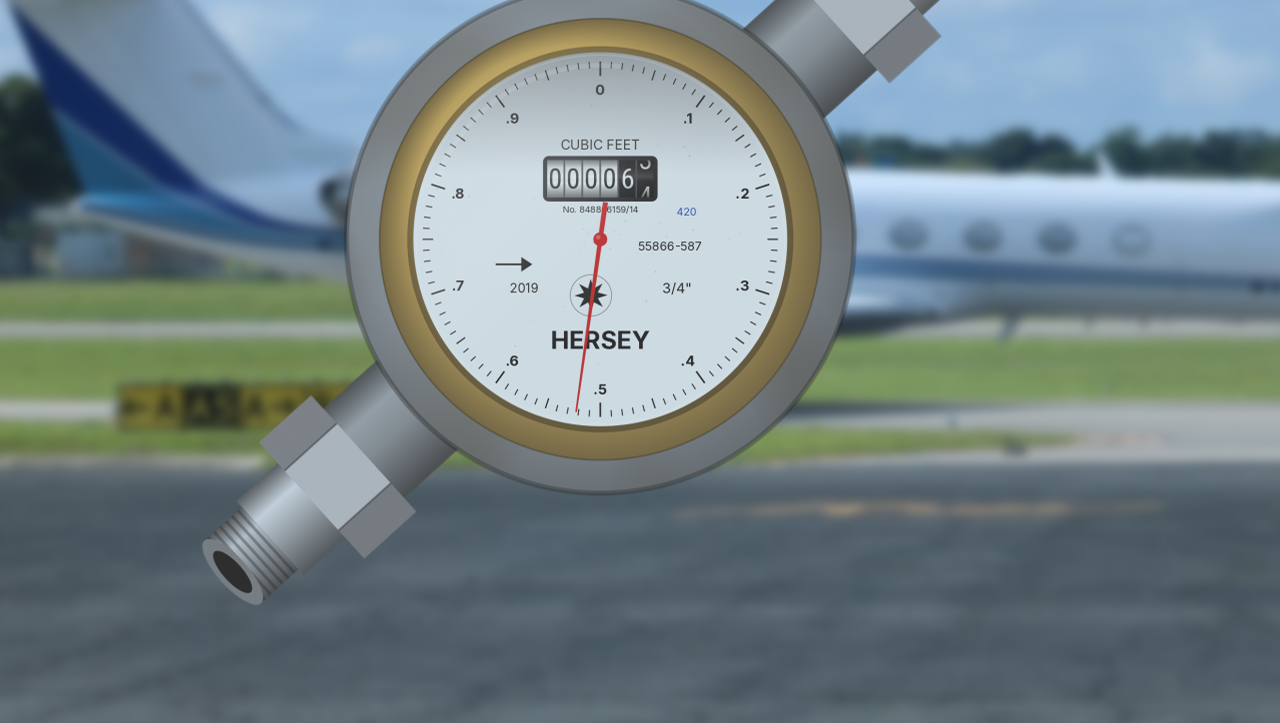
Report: 63.52ft³
